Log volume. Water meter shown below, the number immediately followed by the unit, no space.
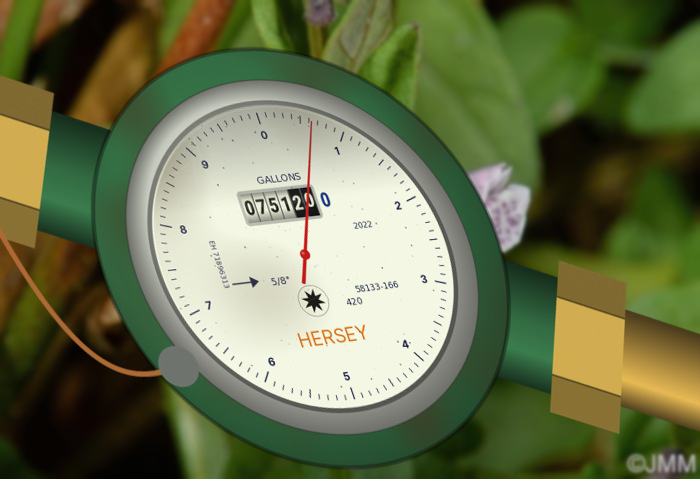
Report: 751200.6gal
